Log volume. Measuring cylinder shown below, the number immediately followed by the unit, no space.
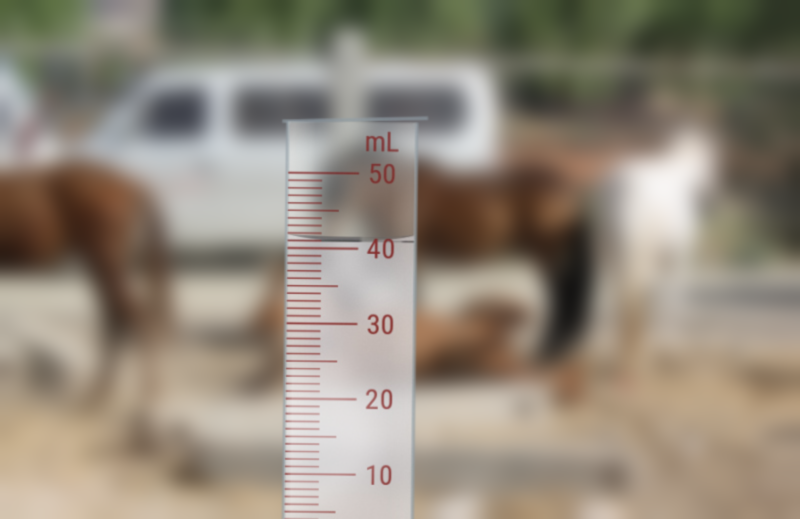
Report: 41mL
